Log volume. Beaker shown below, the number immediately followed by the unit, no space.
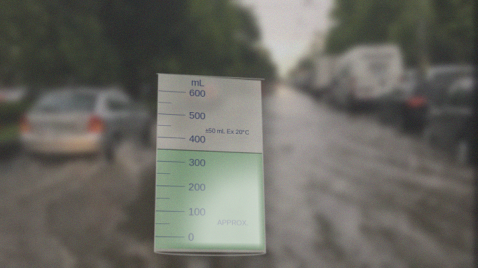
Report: 350mL
